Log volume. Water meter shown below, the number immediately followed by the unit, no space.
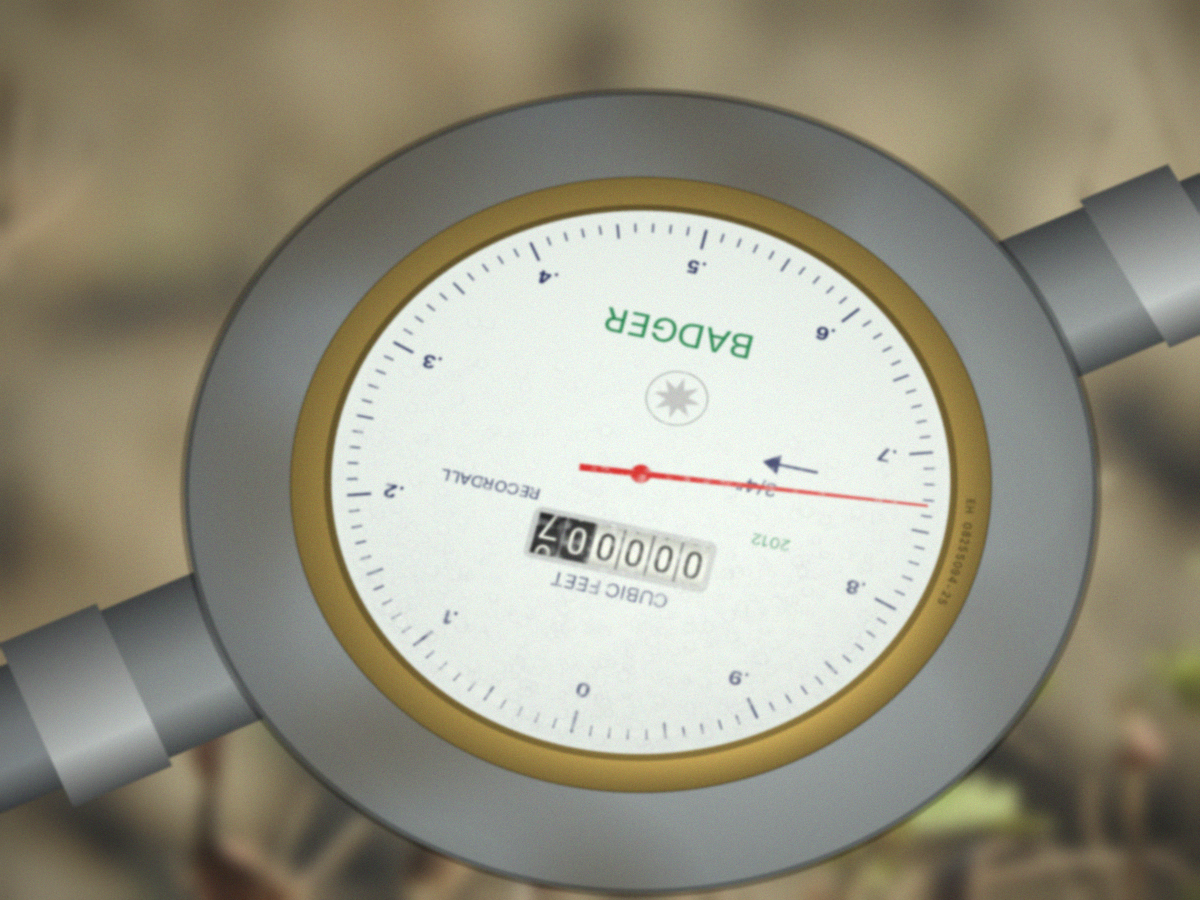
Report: 6.73ft³
